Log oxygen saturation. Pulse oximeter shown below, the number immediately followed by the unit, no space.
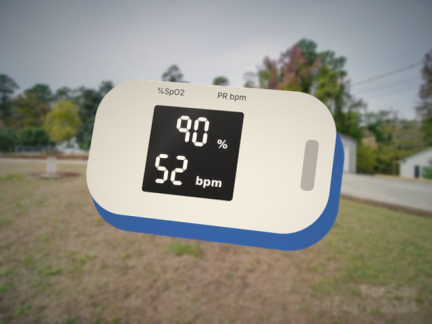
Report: 90%
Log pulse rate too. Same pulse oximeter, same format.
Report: 52bpm
